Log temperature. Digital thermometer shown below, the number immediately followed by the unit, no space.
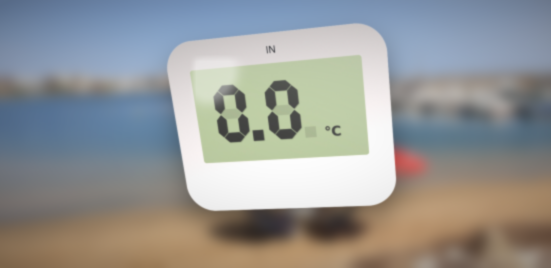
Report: 0.0°C
